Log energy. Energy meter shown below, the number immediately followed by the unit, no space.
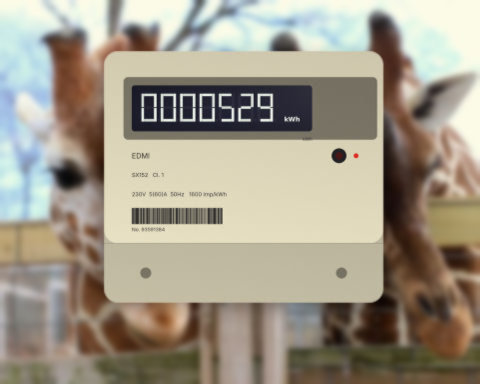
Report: 529kWh
